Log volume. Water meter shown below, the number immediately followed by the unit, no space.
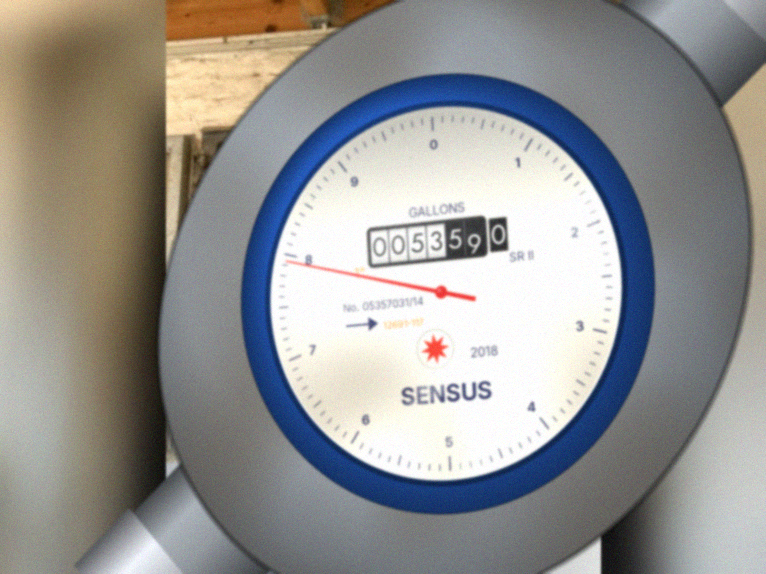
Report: 53587.9gal
